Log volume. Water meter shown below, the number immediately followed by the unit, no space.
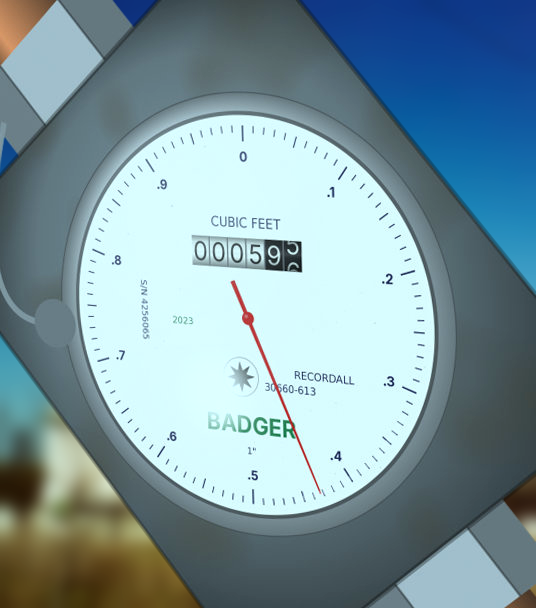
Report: 595.43ft³
